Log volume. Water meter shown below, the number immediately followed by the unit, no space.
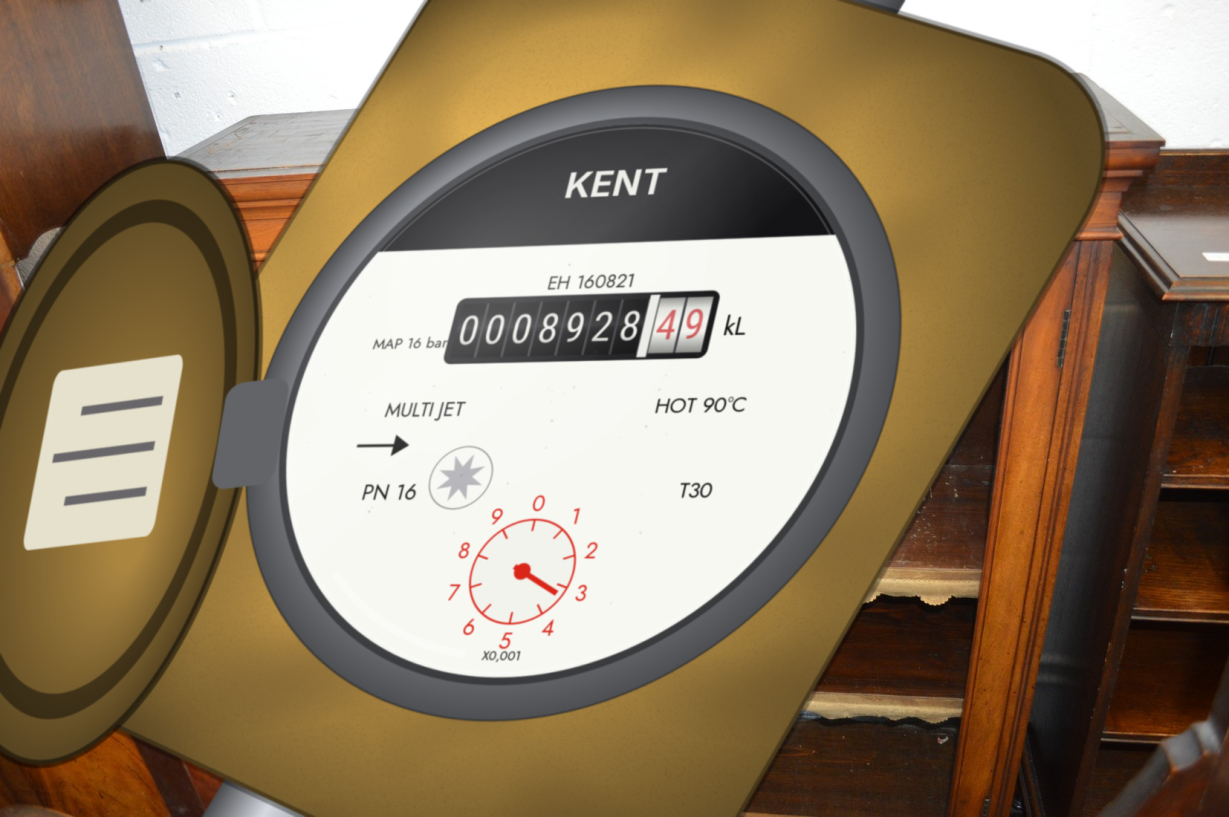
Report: 8928.493kL
